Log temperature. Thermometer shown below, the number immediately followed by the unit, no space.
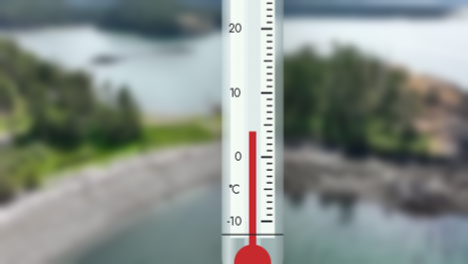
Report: 4°C
